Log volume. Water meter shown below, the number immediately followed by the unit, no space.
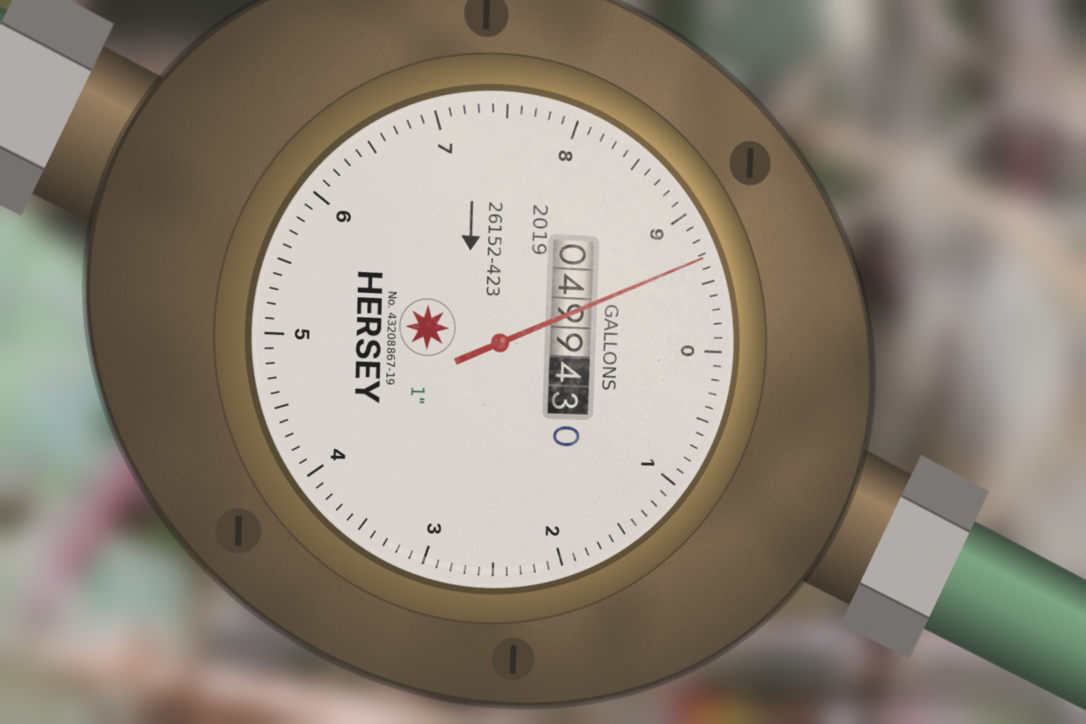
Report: 499429.3gal
